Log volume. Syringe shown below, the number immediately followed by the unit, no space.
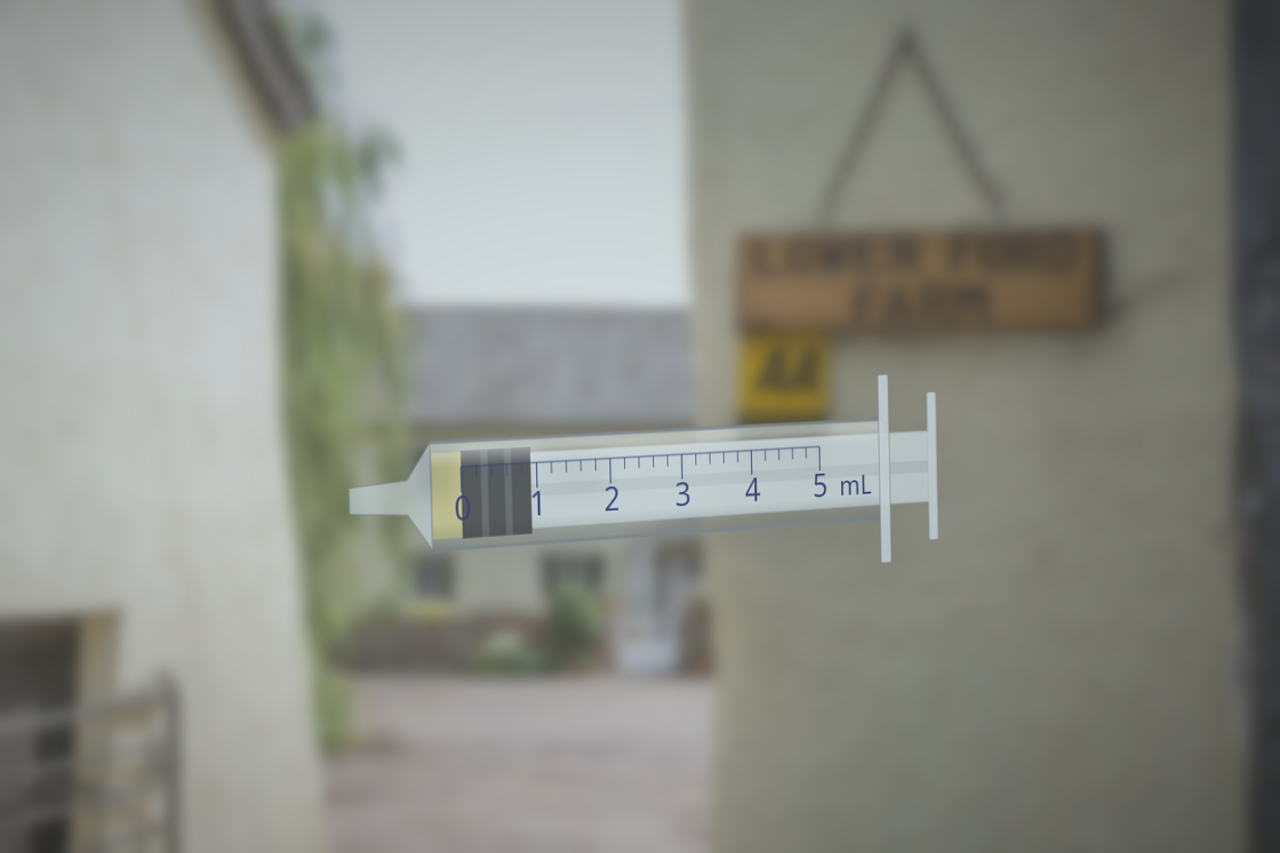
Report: 0mL
